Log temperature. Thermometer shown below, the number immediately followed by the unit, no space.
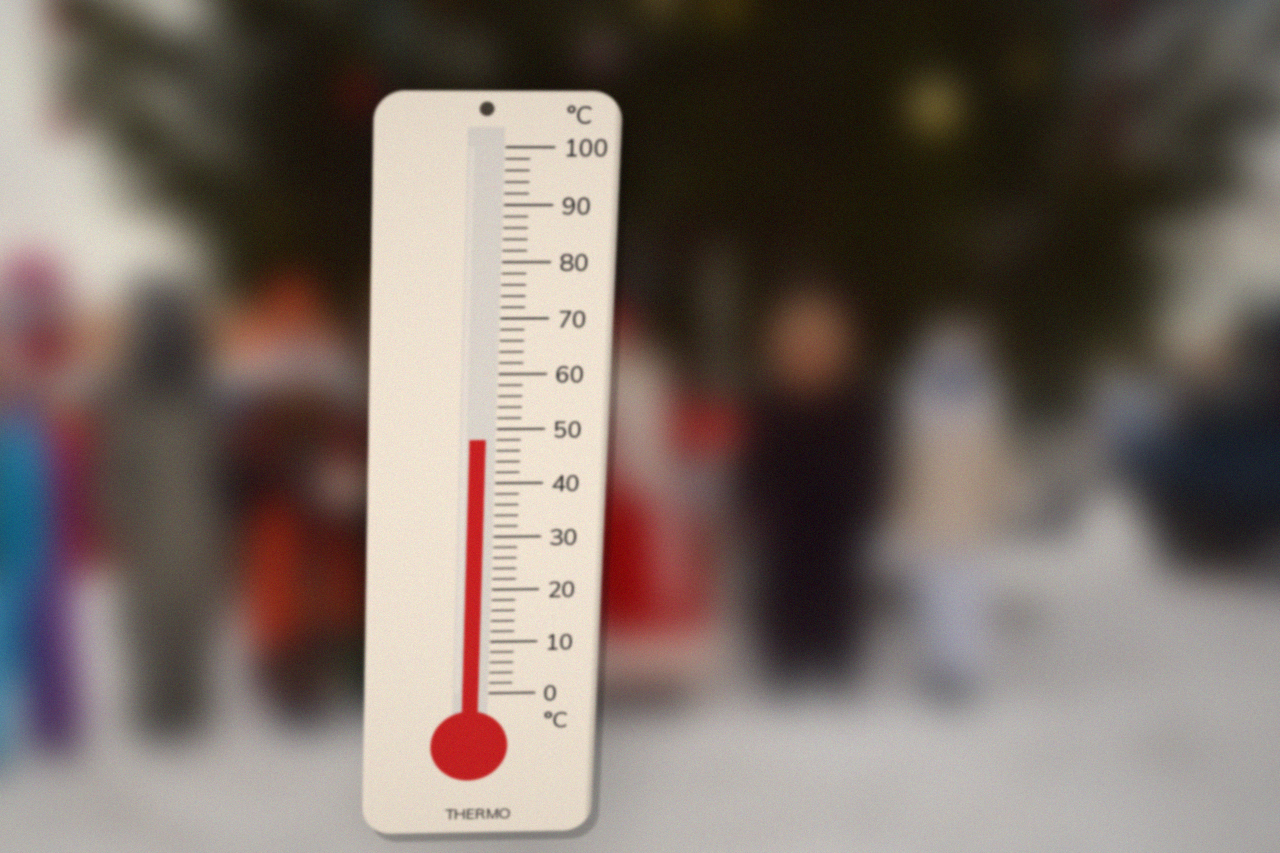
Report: 48°C
